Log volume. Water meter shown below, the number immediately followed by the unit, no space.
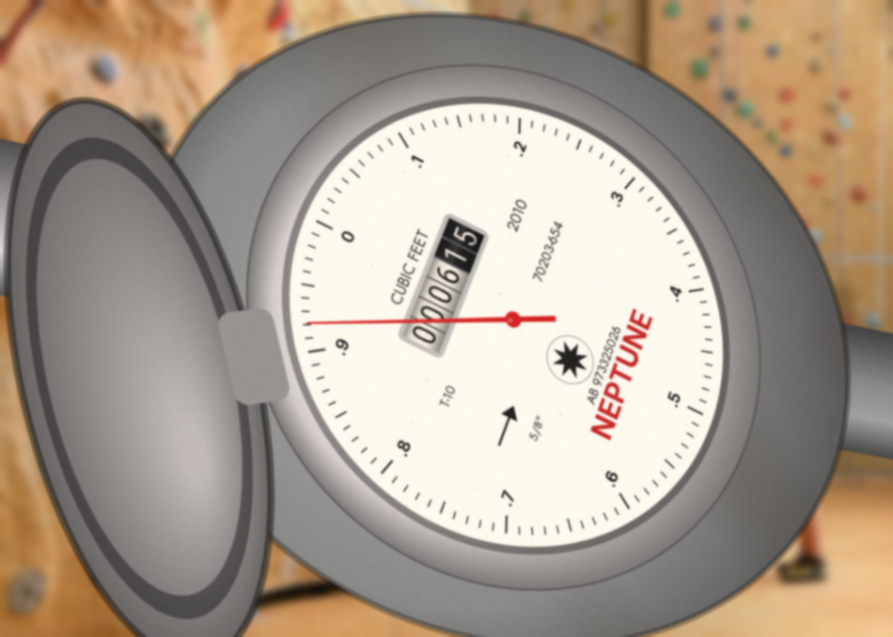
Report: 614.92ft³
